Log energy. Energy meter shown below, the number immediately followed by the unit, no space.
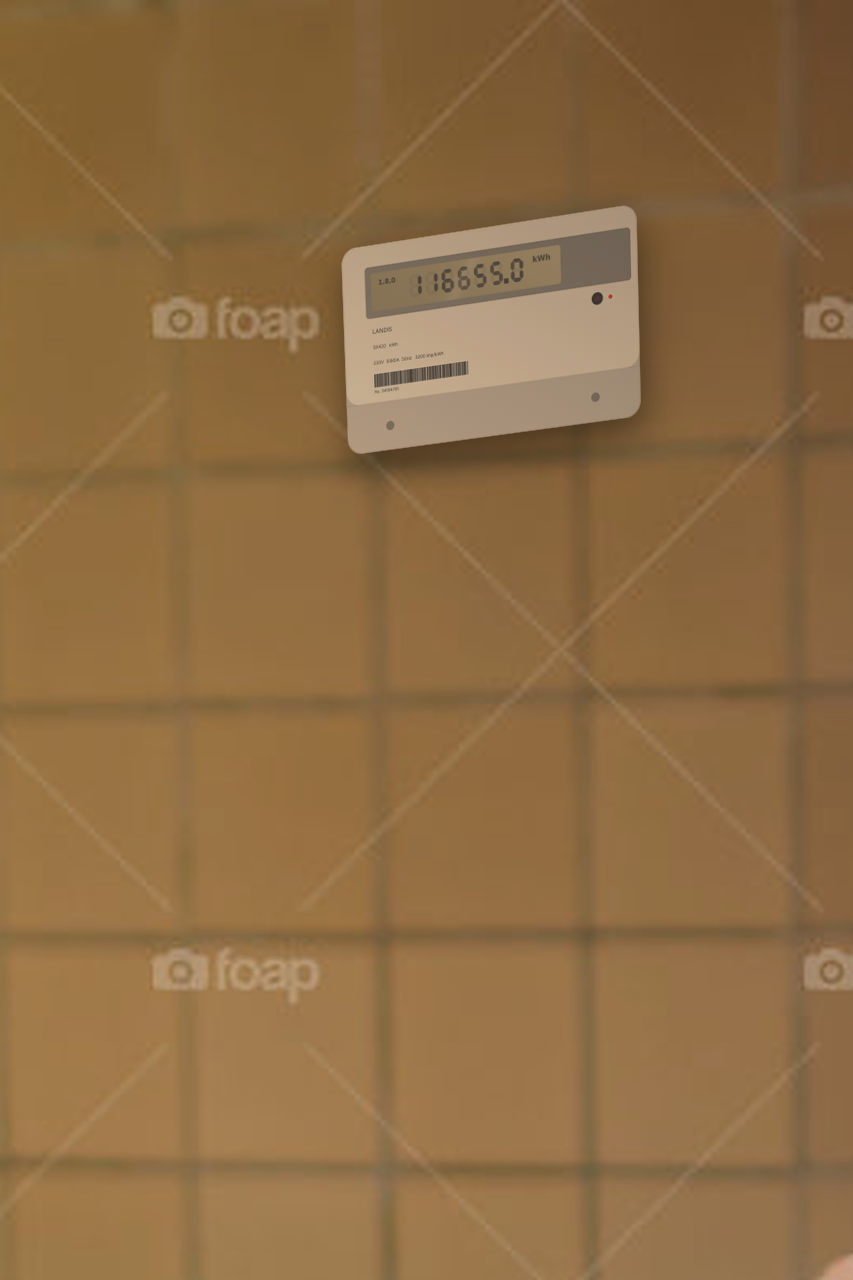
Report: 116655.0kWh
